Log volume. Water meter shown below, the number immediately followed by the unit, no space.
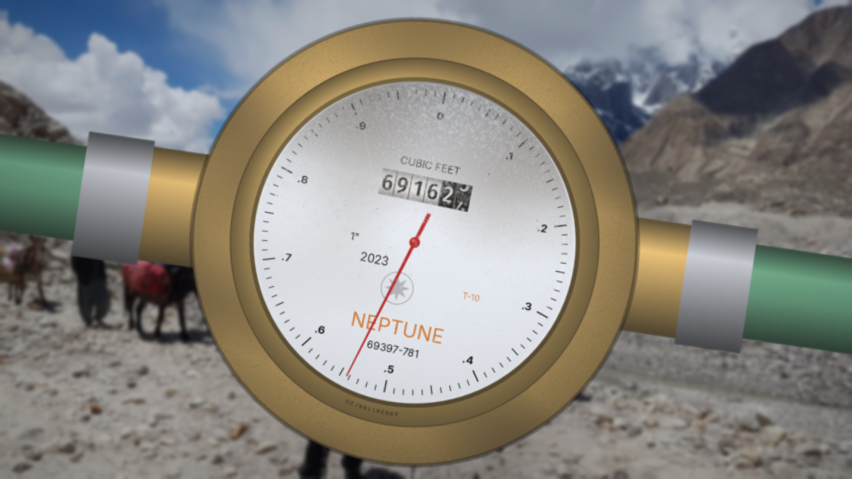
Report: 691623.54ft³
